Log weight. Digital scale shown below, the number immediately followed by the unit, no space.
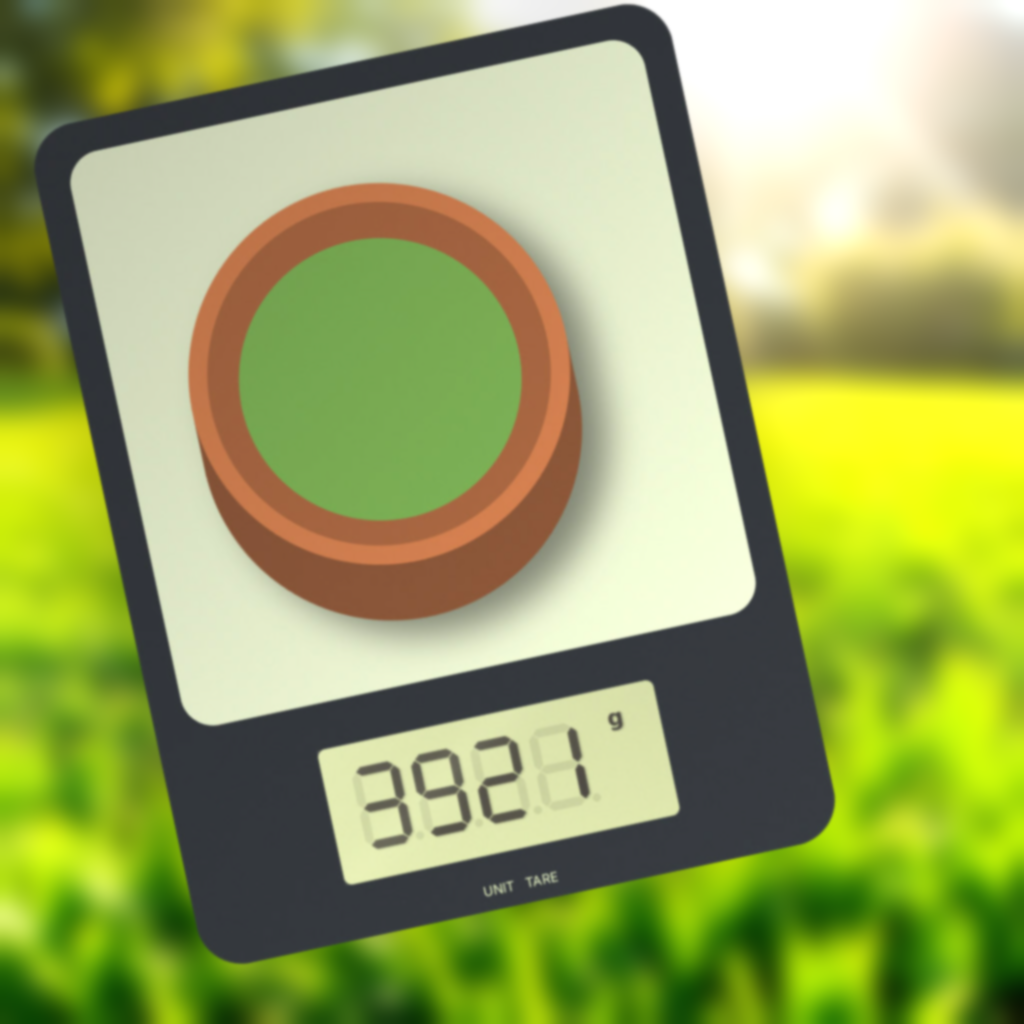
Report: 3921g
